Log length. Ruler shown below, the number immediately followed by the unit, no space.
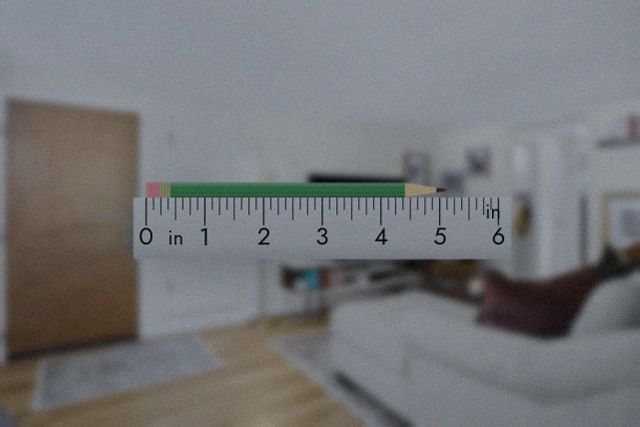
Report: 5.125in
